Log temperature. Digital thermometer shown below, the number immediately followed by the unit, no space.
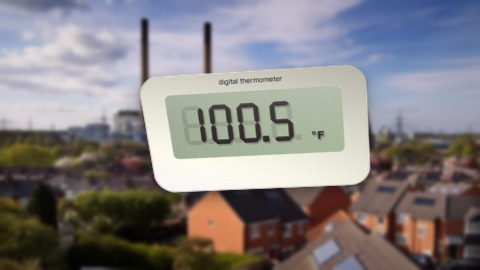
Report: 100.5°F
